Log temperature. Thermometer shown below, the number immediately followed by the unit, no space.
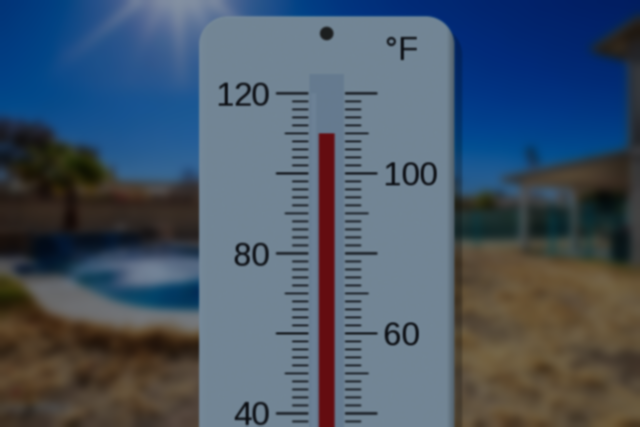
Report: 110°F
